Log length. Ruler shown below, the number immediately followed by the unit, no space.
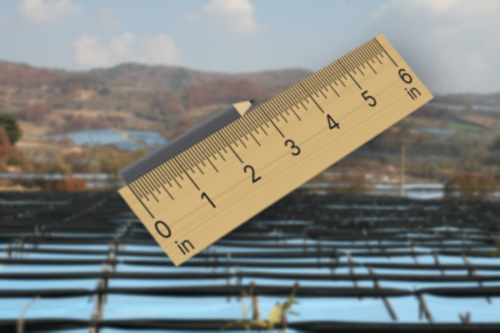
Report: 3in
